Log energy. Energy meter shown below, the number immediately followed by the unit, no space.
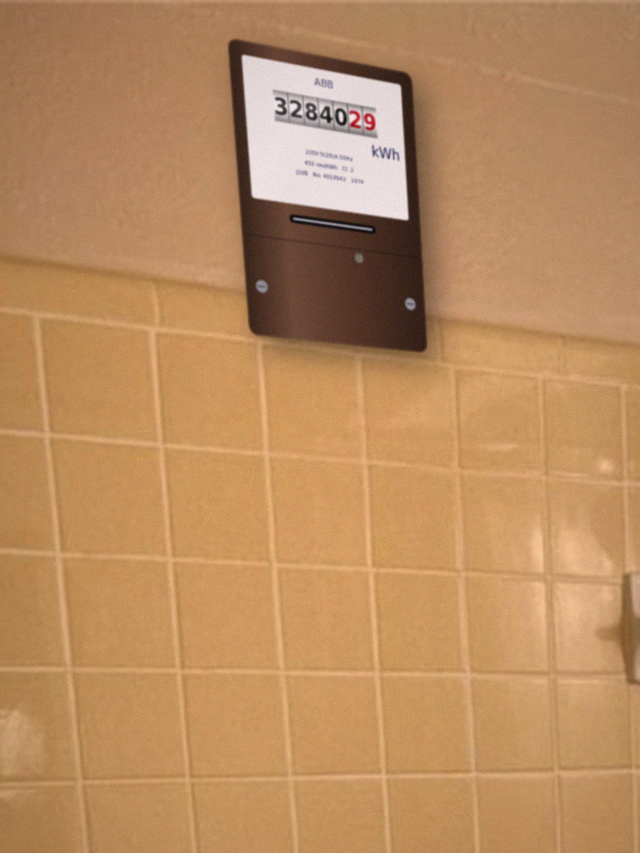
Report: 32840.29kWh
